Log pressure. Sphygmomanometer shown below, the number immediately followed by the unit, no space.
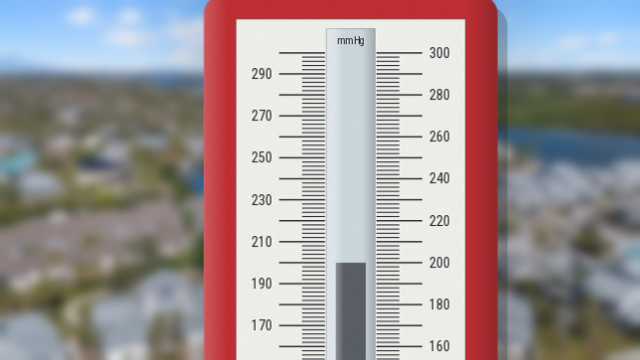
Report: 200mmHg
